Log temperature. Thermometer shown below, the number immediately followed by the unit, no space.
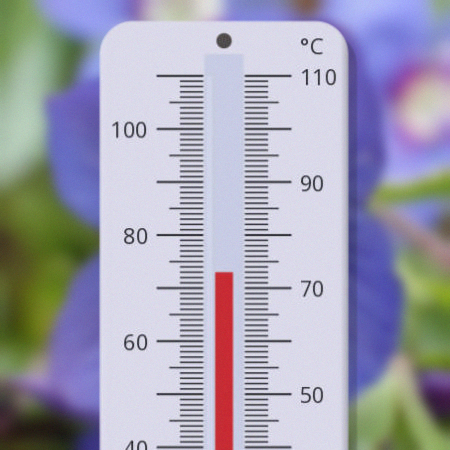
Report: 73°C
